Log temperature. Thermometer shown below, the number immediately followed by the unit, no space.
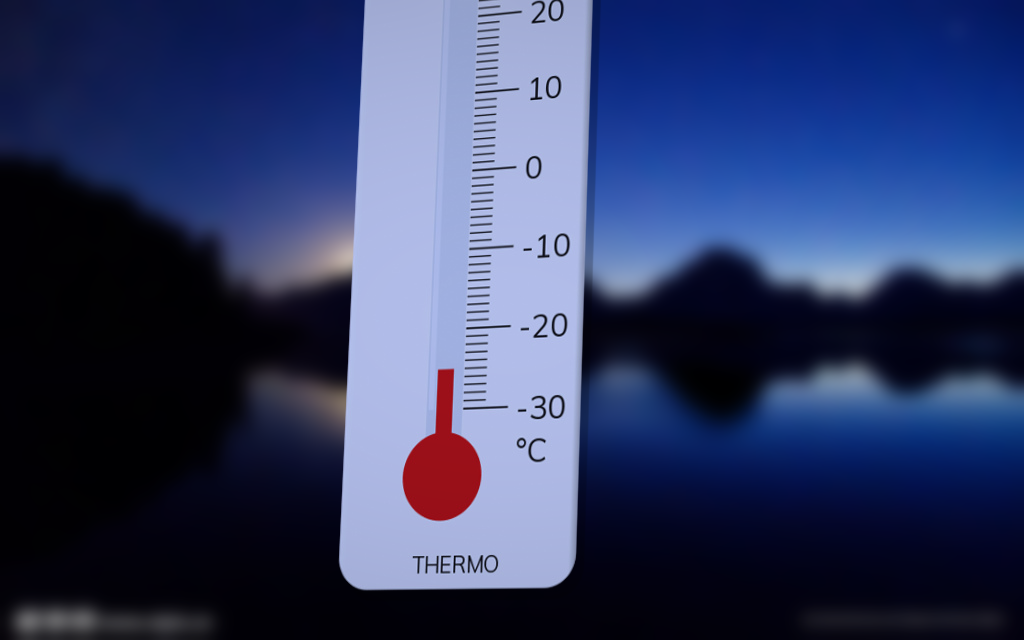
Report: -25°C
